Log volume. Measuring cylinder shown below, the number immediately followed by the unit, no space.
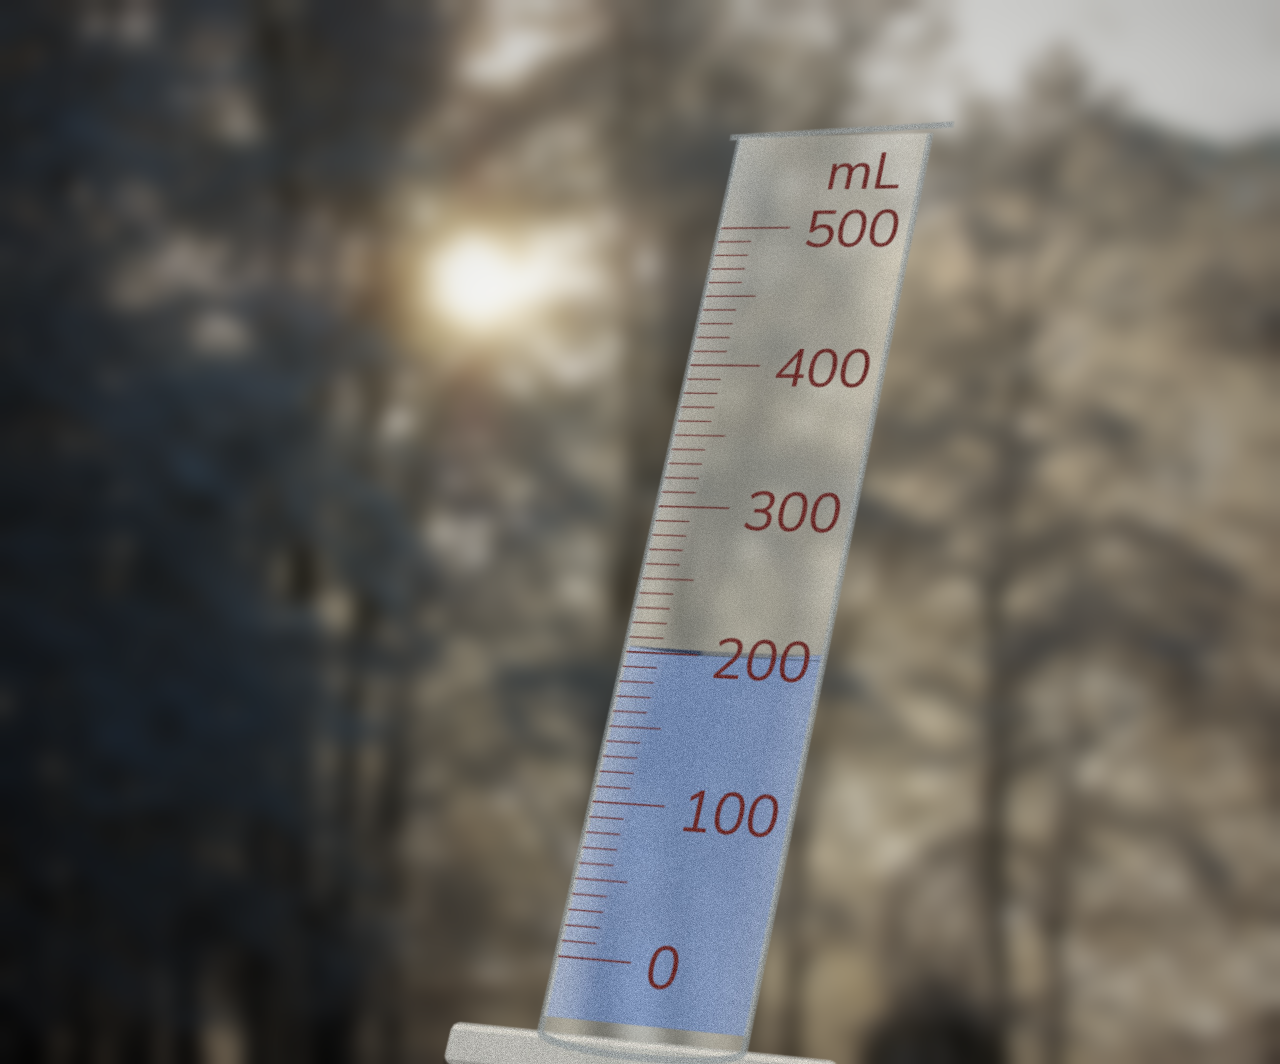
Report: 200mL
